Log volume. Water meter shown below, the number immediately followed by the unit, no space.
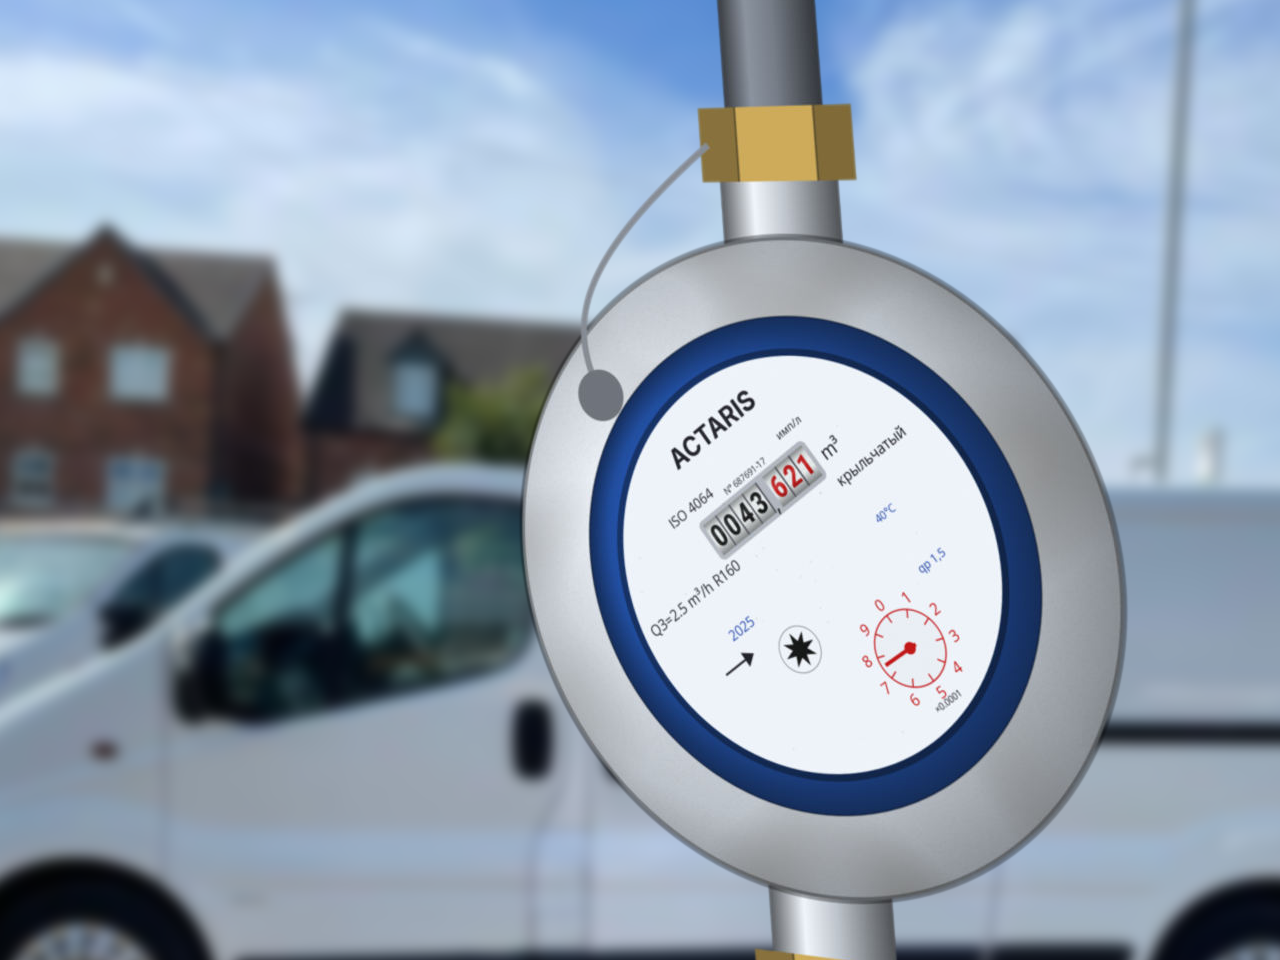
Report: 43.6217m³
